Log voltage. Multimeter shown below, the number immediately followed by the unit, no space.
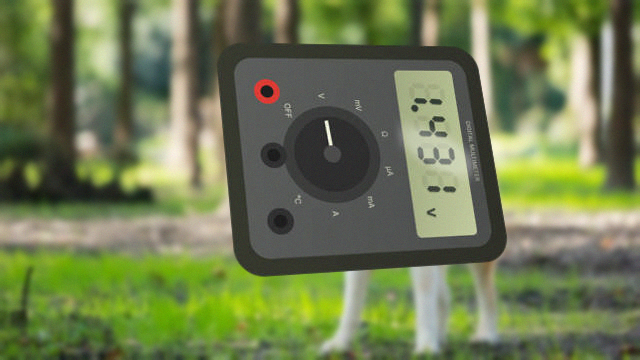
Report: 1.431V
